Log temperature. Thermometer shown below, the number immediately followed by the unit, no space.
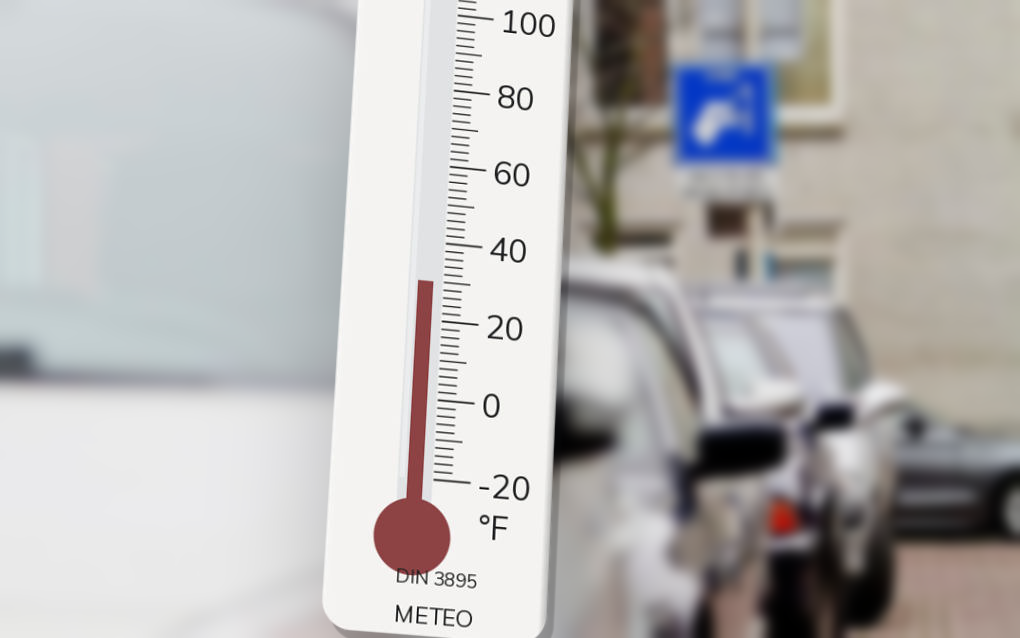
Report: 30°F
